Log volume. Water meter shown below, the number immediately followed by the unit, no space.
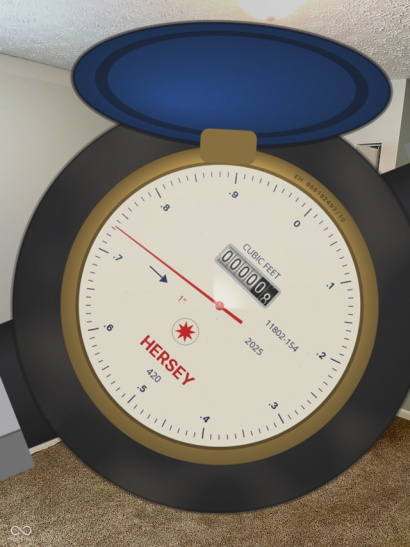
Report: 7.73ft³
